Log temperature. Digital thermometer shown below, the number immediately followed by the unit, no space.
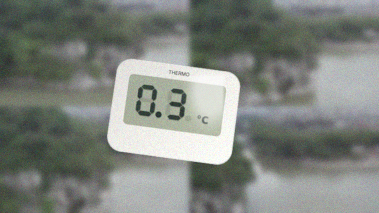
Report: 0.3°C
